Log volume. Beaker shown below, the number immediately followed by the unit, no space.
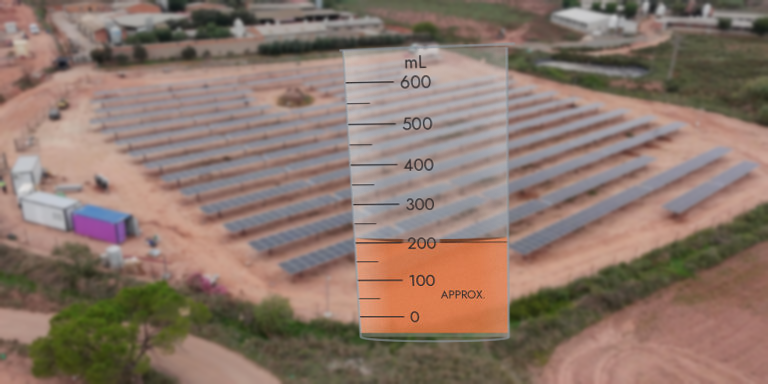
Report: 200mL
